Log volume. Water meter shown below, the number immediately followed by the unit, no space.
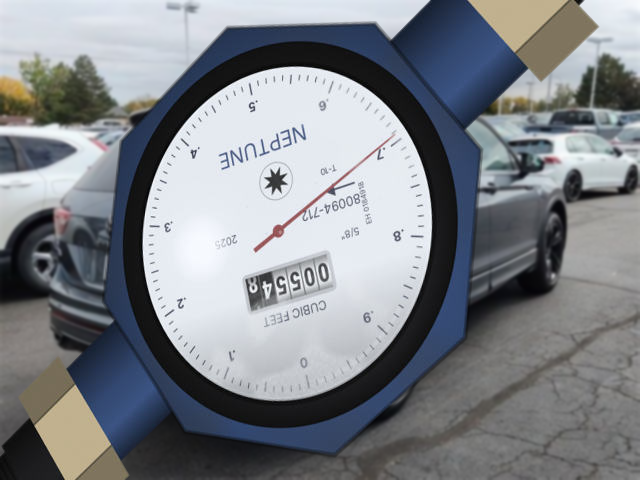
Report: 5547.69ft³
